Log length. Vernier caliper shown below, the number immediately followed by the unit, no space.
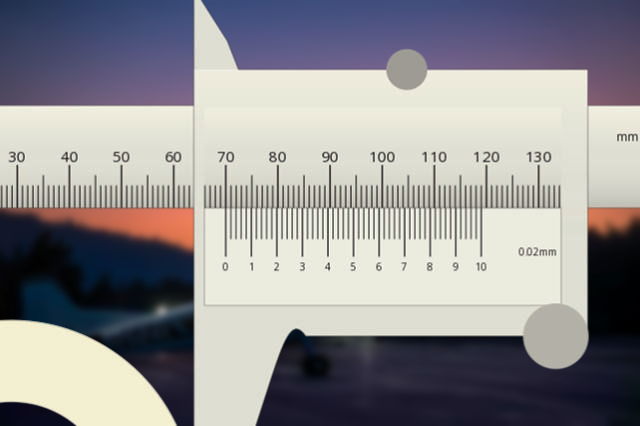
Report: 70.0mm
